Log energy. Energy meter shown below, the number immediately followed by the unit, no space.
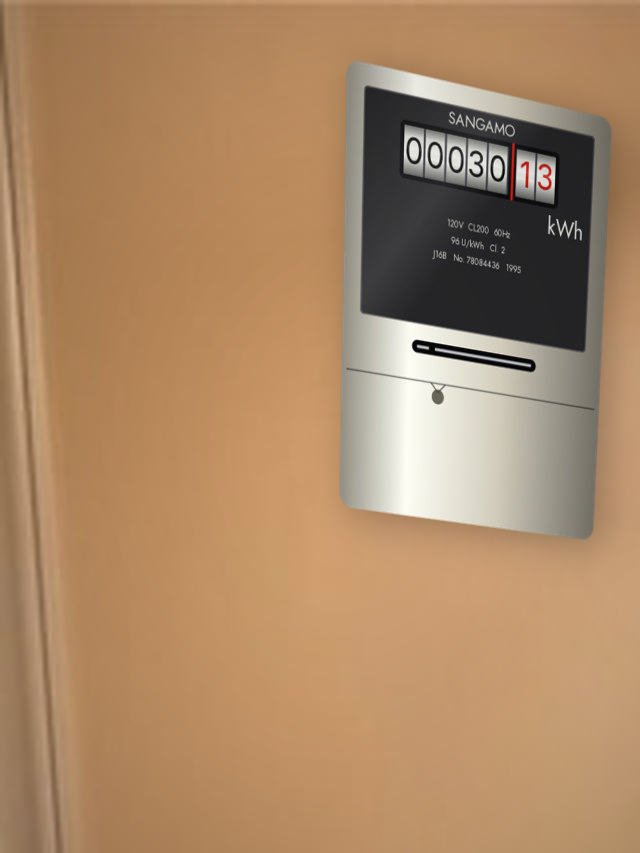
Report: 30.13kWh
